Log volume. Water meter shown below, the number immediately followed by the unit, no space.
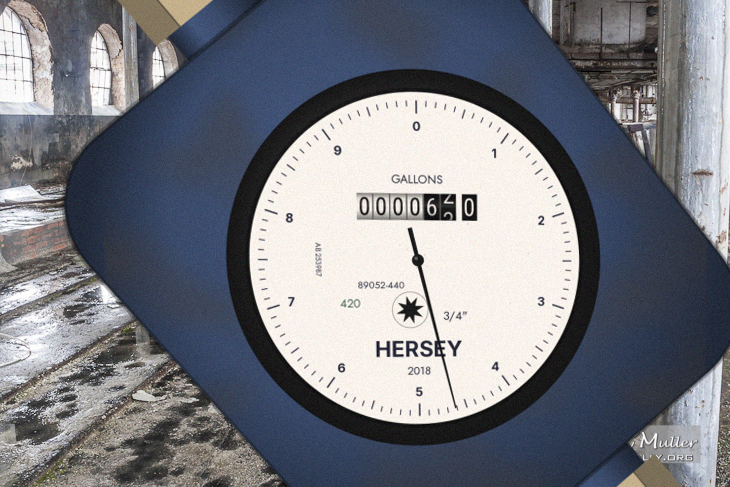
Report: 624.6gal
